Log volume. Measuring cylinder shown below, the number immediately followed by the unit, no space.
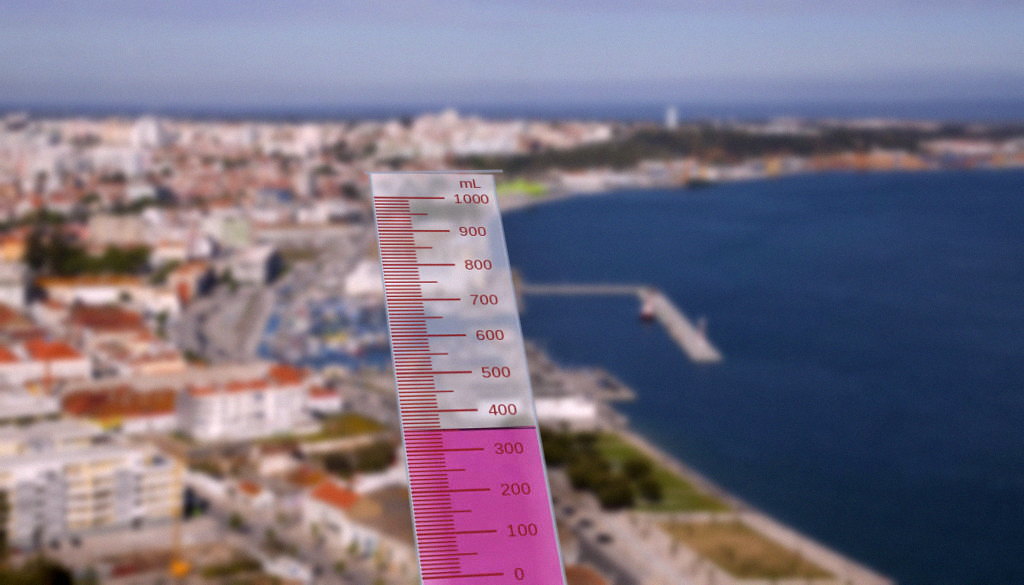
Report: 350mL
